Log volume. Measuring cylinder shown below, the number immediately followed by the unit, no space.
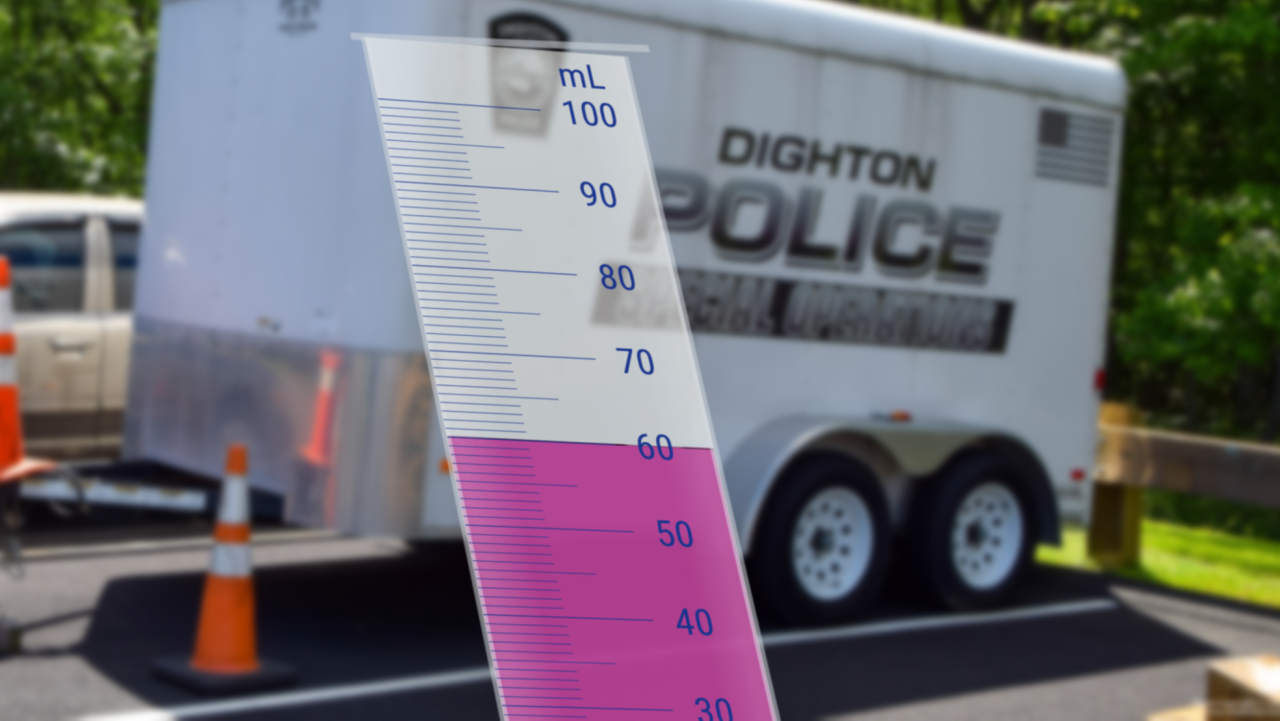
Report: 60mL
